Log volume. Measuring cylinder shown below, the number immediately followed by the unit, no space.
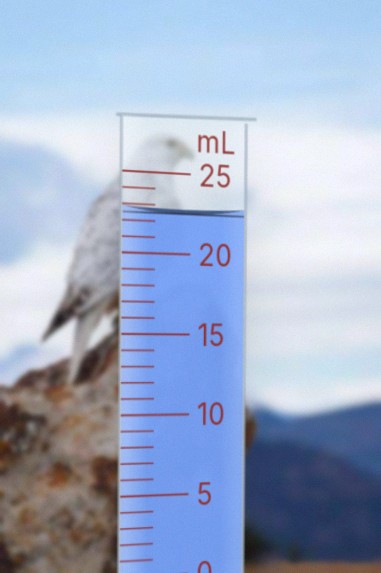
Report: 22.5mL
